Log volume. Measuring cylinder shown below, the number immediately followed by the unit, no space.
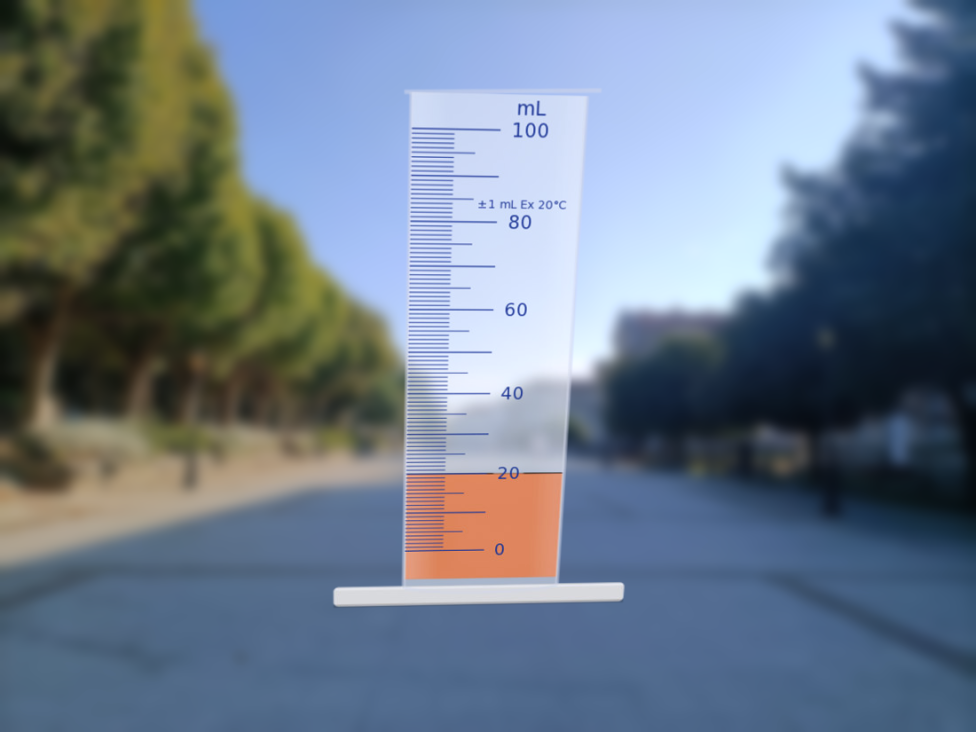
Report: 20mL
